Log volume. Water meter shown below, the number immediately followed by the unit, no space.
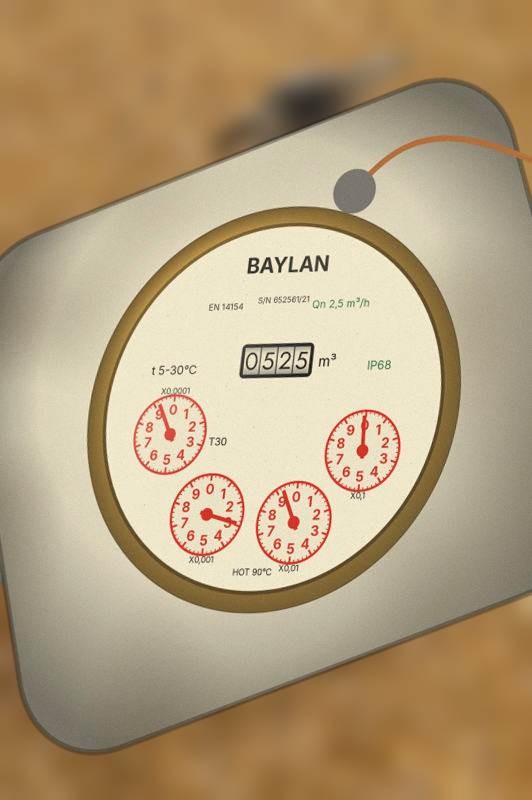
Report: 524.9929m³
